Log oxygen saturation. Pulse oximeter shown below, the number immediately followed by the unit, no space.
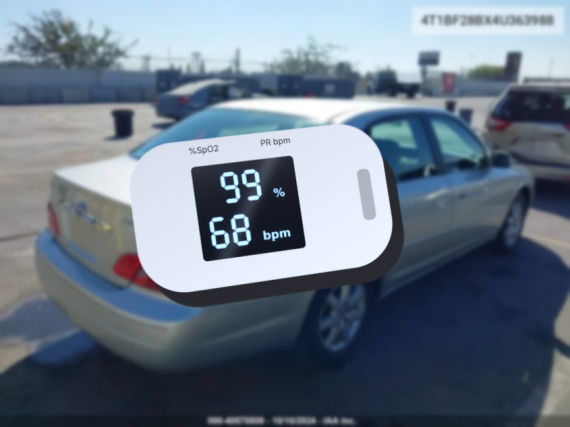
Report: 99%
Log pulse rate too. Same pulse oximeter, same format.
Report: 68bpm
